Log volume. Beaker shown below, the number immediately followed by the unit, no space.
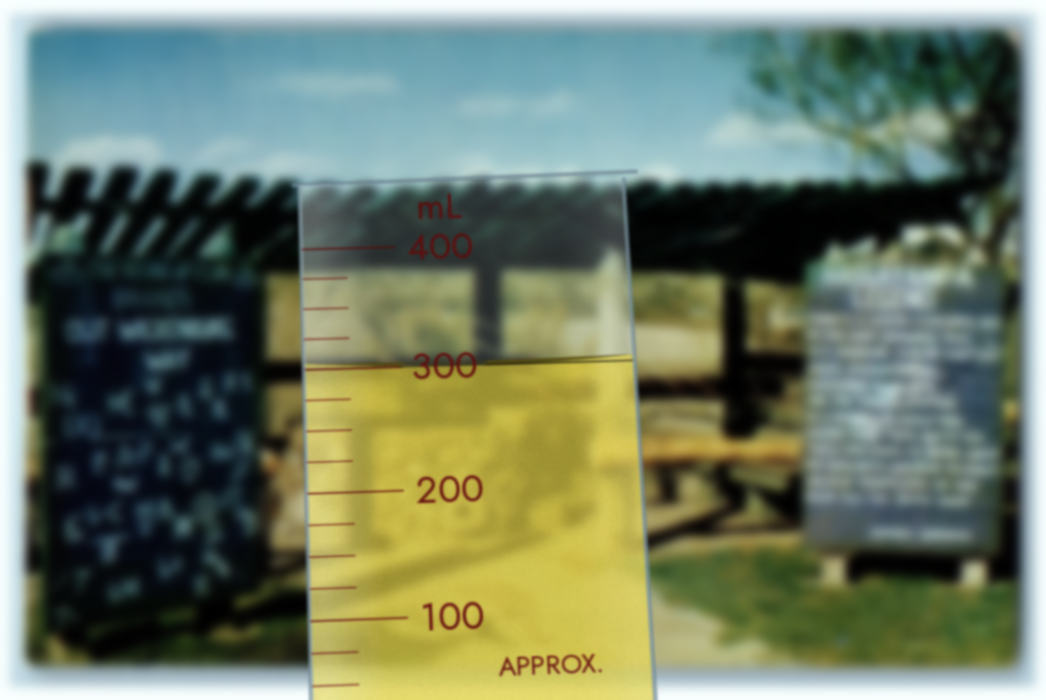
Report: 300mL
